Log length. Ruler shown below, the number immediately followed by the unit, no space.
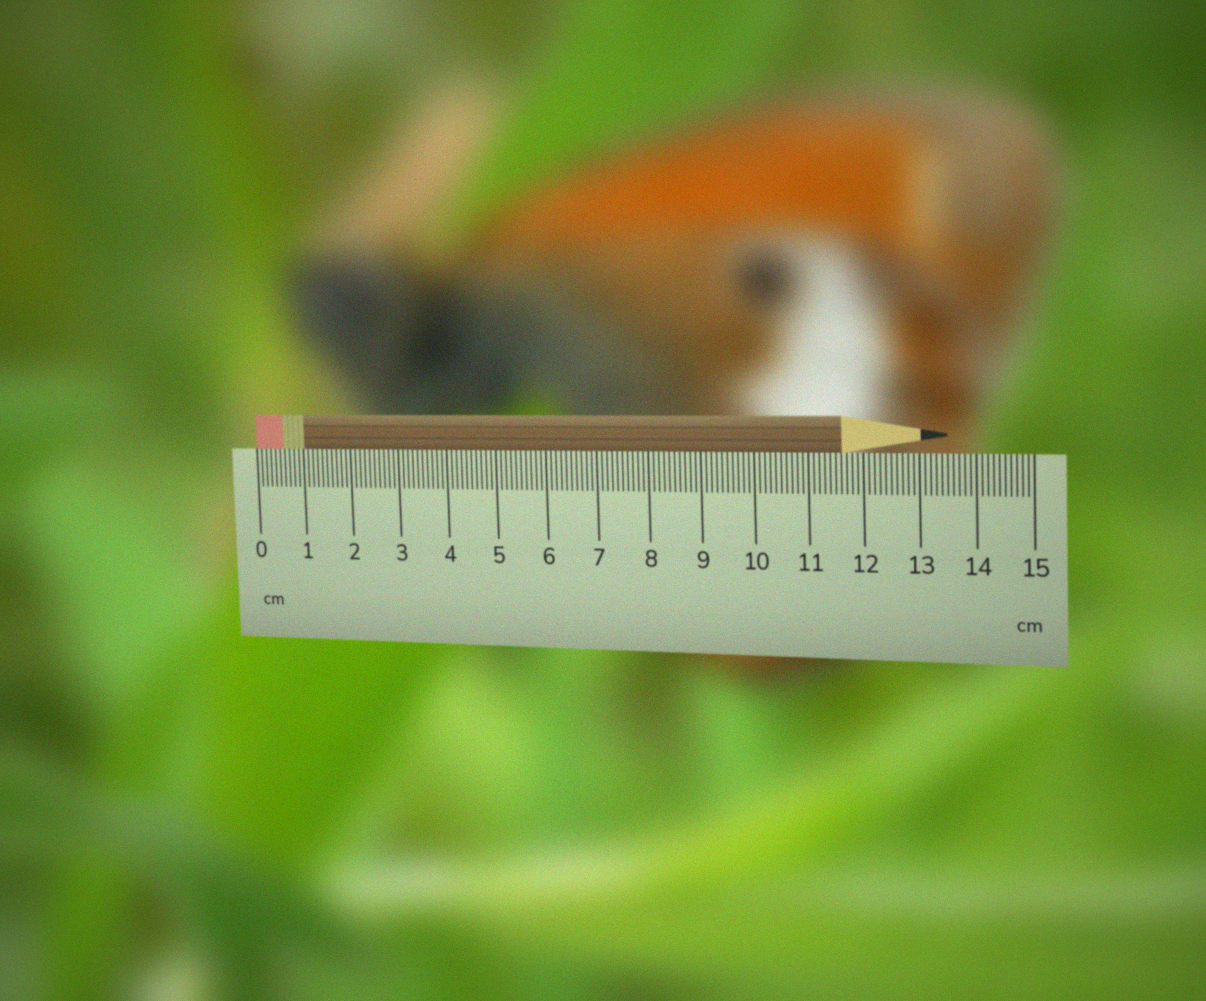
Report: 13.5cm
